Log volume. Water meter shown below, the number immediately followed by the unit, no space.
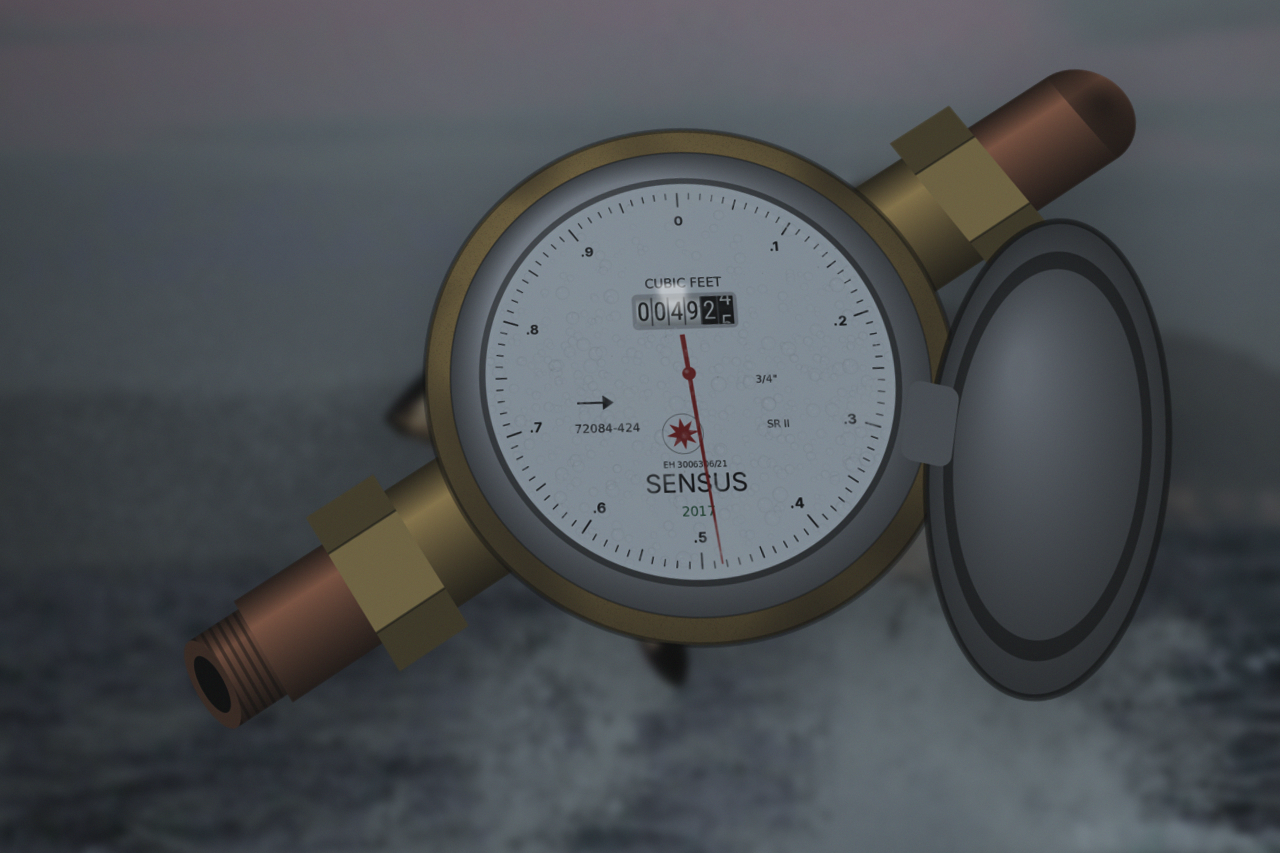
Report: 4924.48ft³
